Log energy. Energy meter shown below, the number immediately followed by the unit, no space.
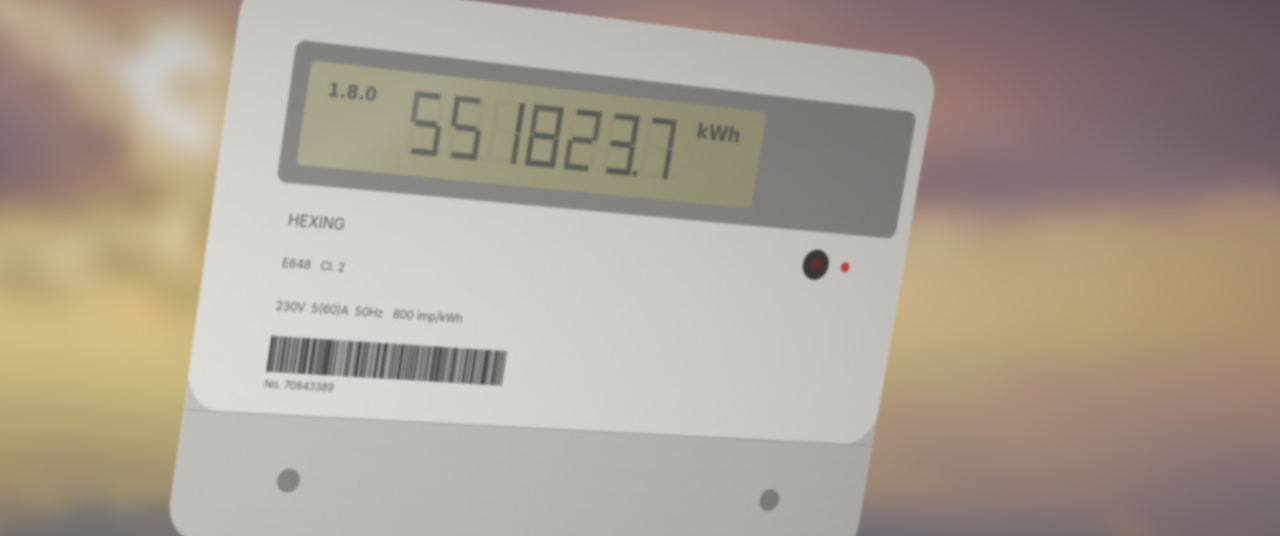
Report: 551823.7kWh
